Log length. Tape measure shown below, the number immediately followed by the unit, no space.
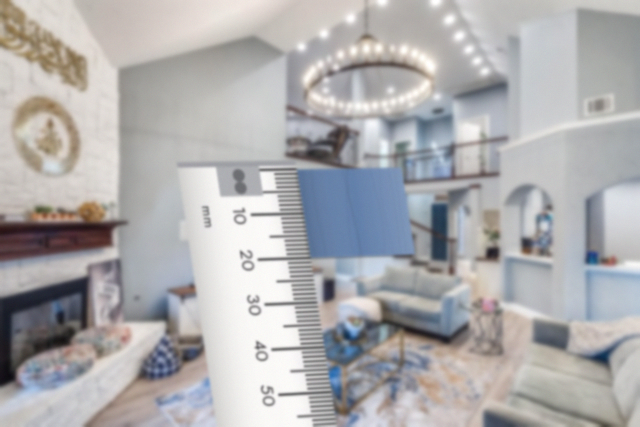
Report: 20mm
